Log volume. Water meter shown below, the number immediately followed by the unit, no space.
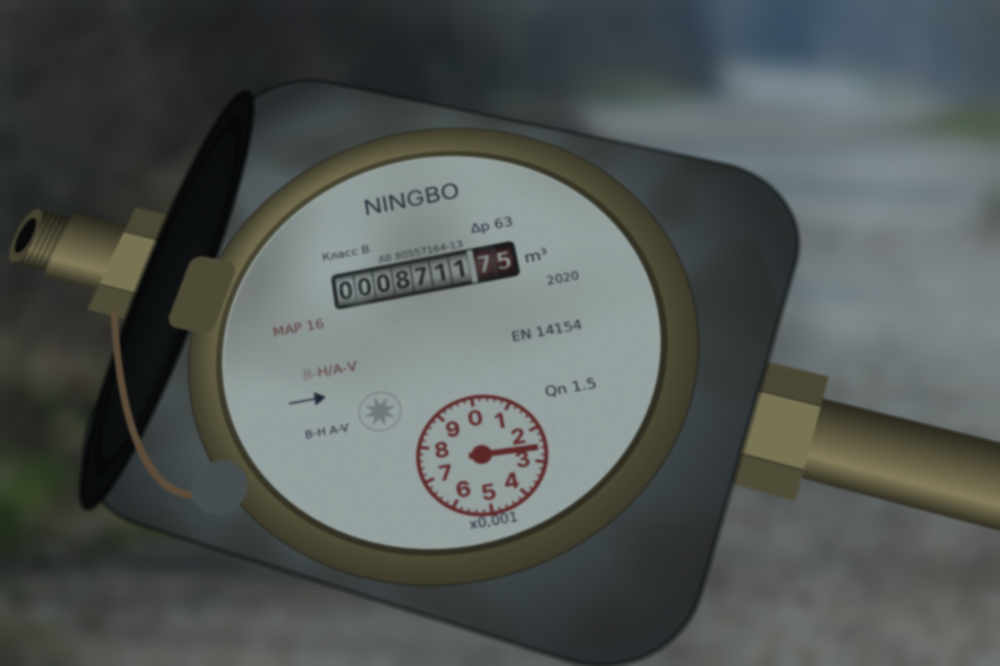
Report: 8711.752m³
